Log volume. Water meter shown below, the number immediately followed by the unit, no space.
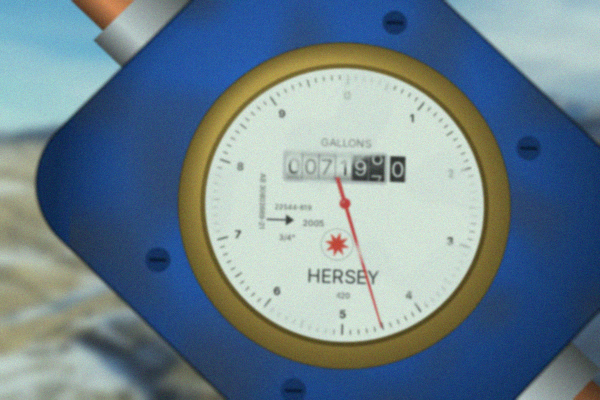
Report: 71964.5gal
